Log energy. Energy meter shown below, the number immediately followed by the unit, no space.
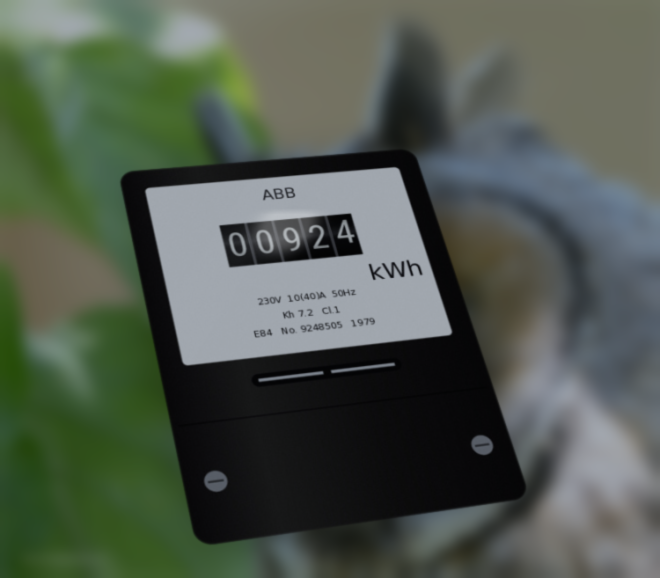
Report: 924kWh
